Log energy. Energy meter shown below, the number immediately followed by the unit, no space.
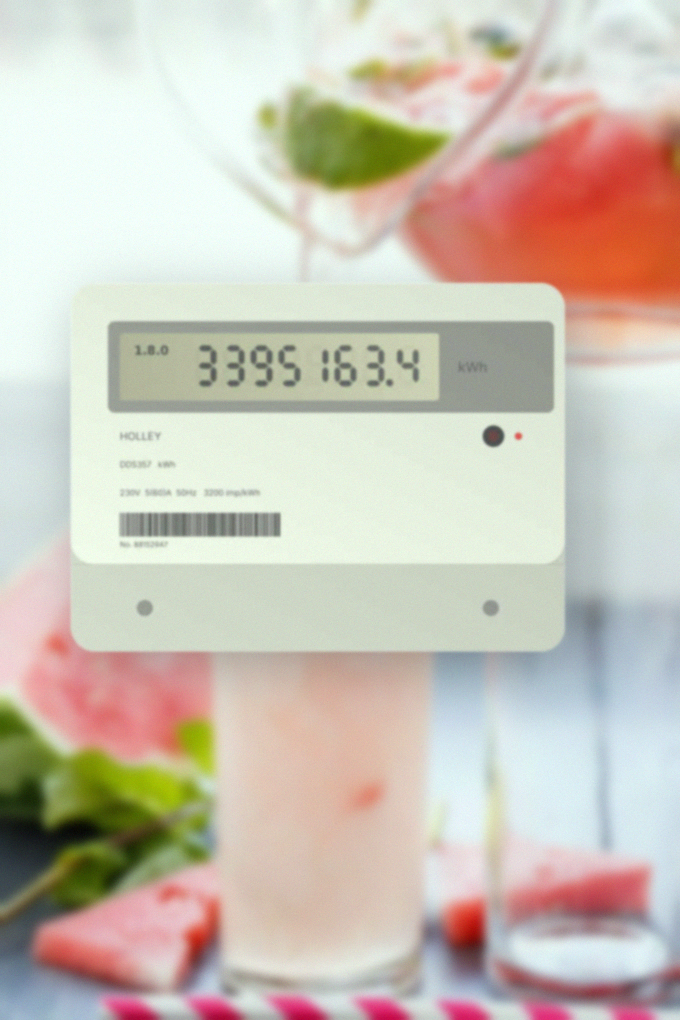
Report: 3395163.4kWh
